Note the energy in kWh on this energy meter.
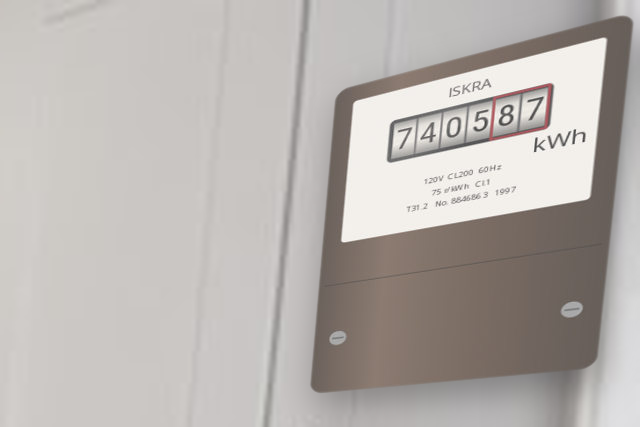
7405.87 kWh
